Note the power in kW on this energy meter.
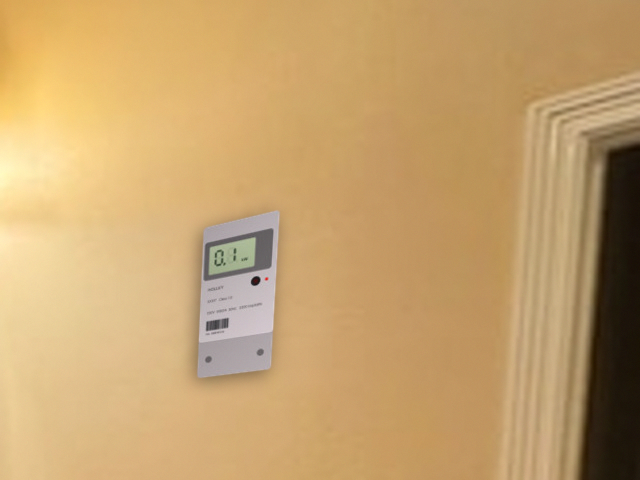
0.1 kW
